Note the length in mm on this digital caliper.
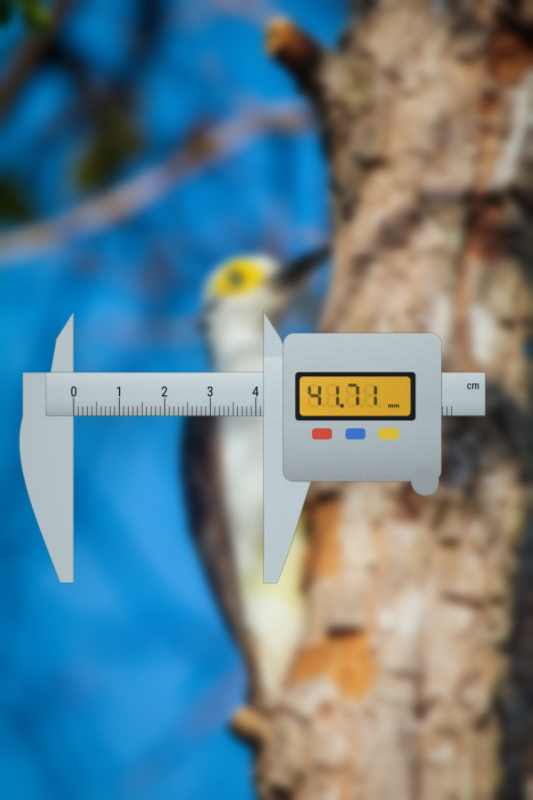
41.71 mm
